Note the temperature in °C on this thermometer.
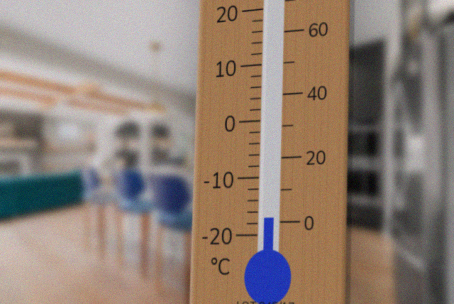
-17 °C
